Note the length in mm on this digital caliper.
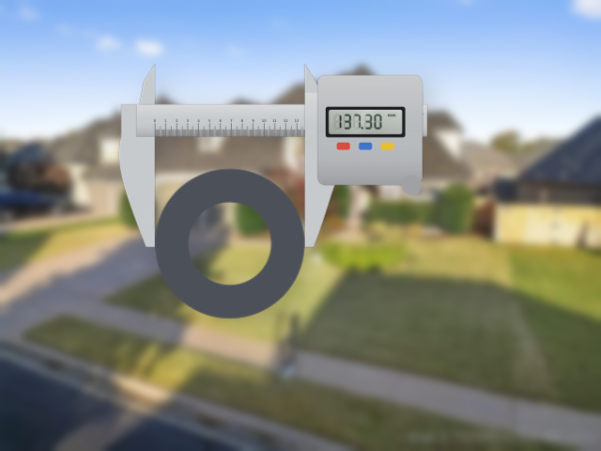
137.30 mm
